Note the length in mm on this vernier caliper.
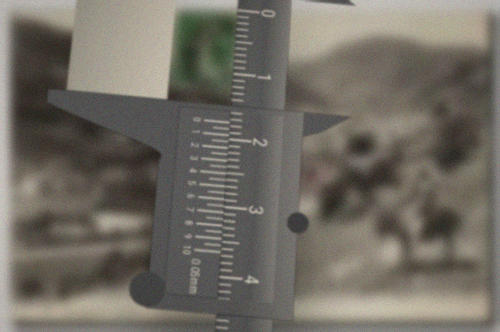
17.5 mm
